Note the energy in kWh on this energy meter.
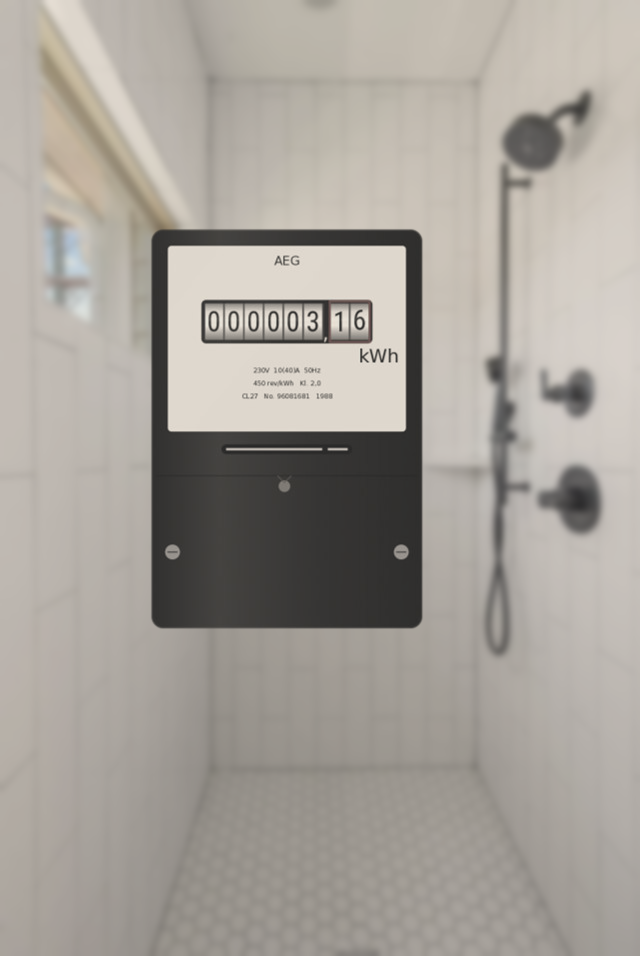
3.16 kWh
